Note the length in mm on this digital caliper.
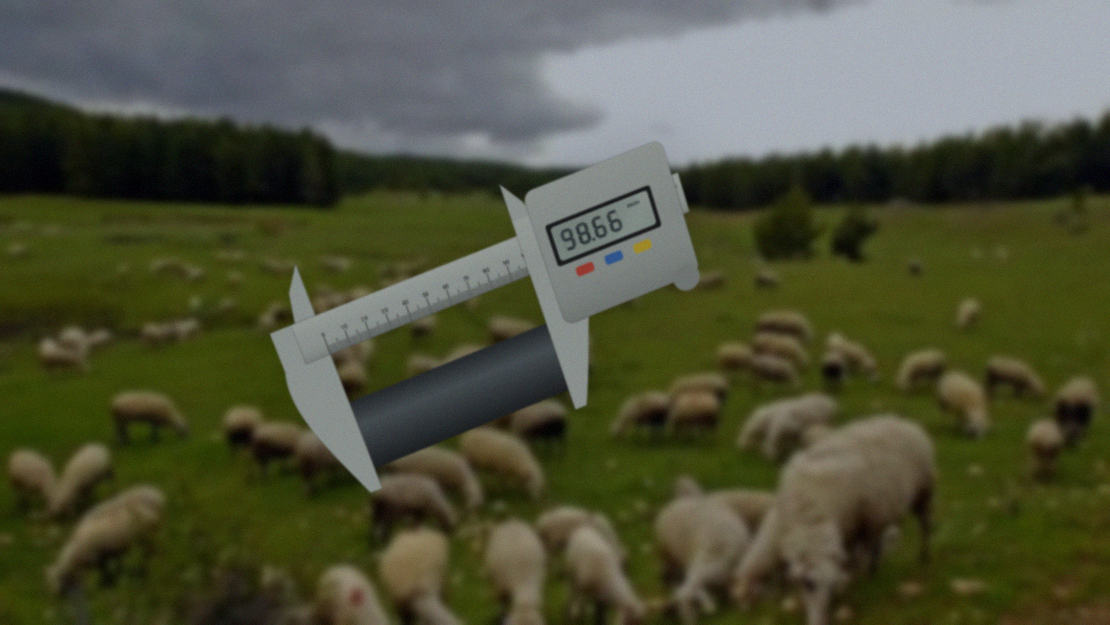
98.66 mm
